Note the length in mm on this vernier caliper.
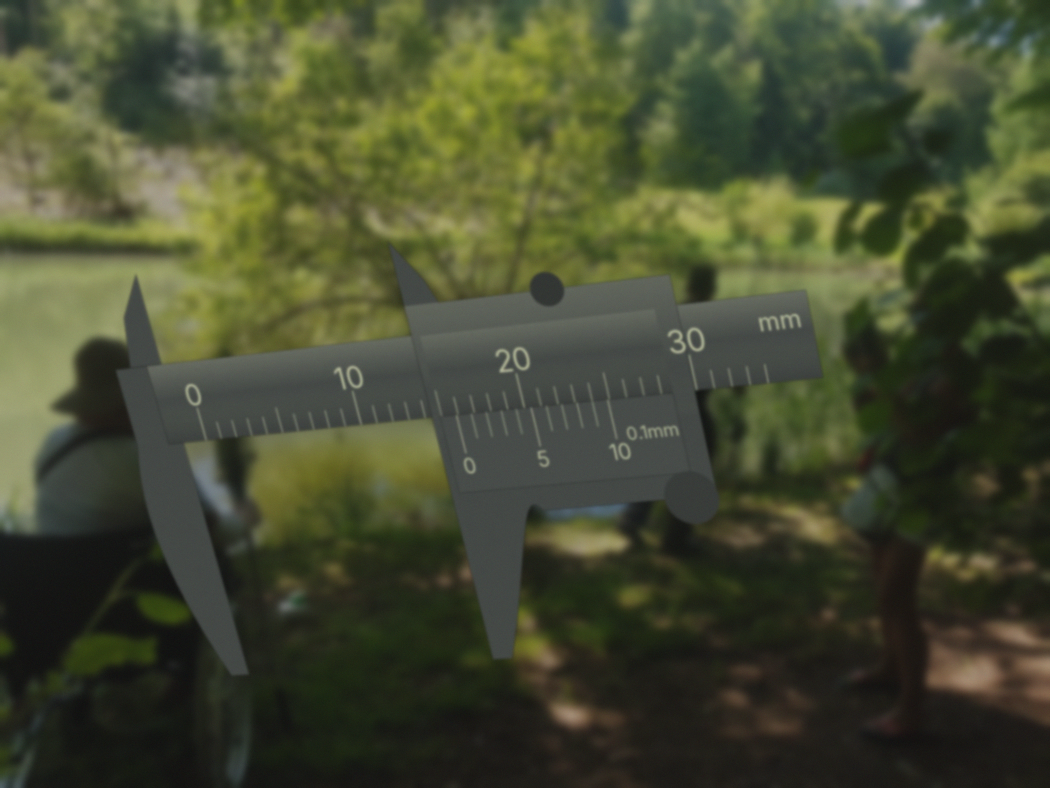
15.9 mm
